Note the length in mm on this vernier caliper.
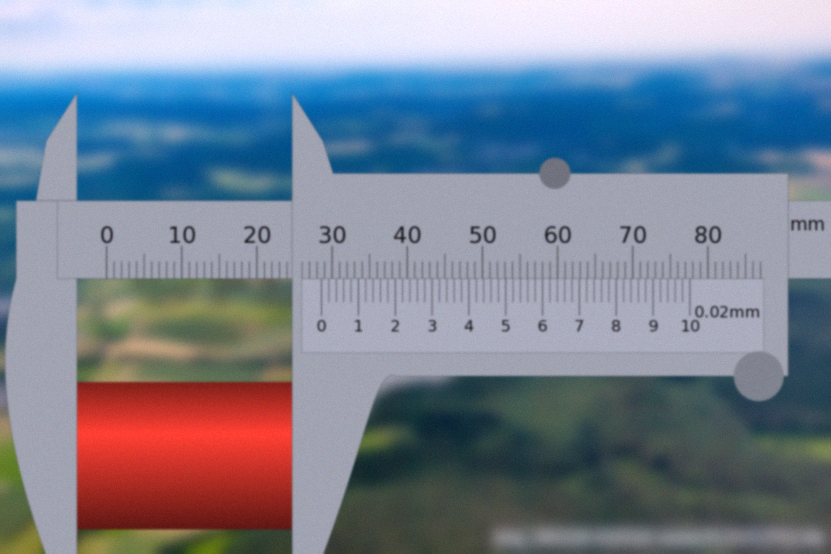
28.6 mm
